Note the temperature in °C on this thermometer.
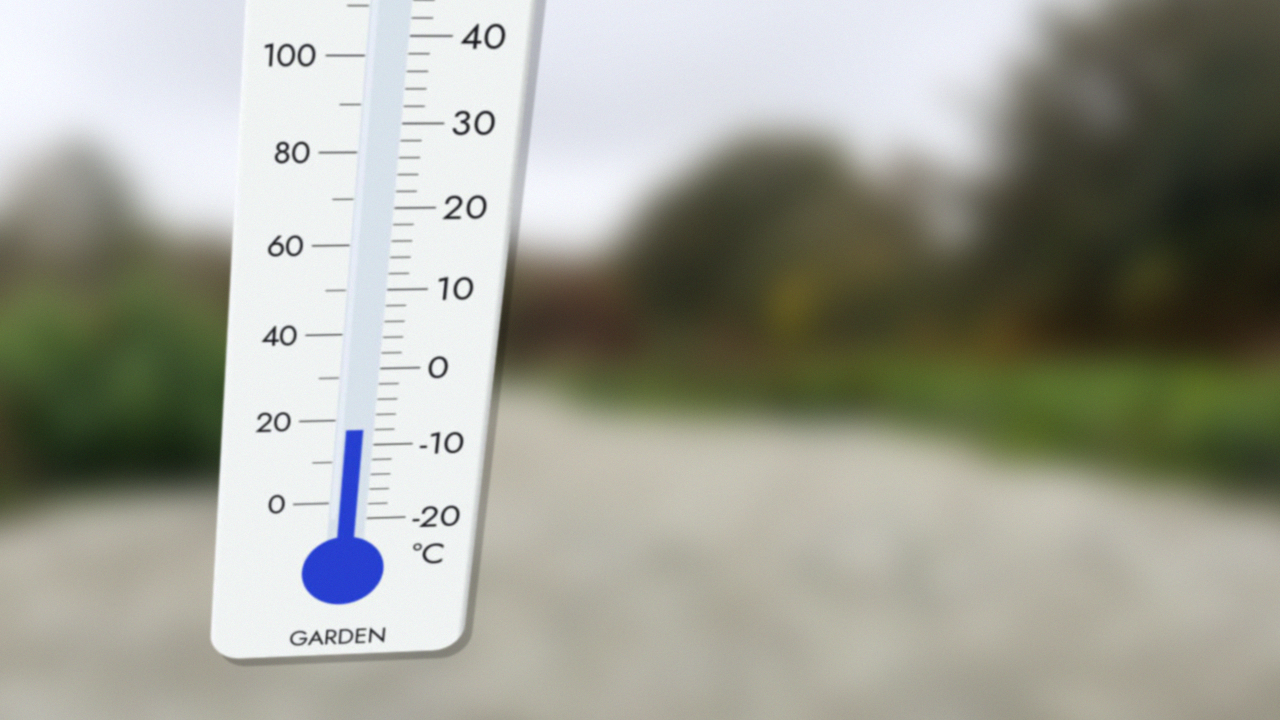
-8 °C
